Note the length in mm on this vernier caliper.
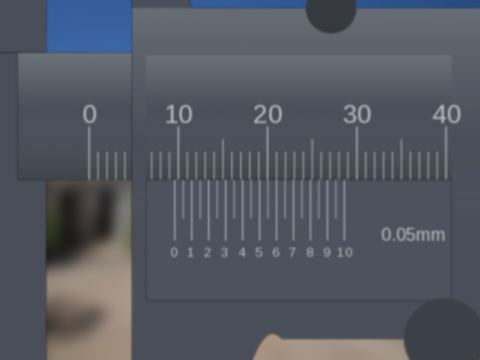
9.6 mm
